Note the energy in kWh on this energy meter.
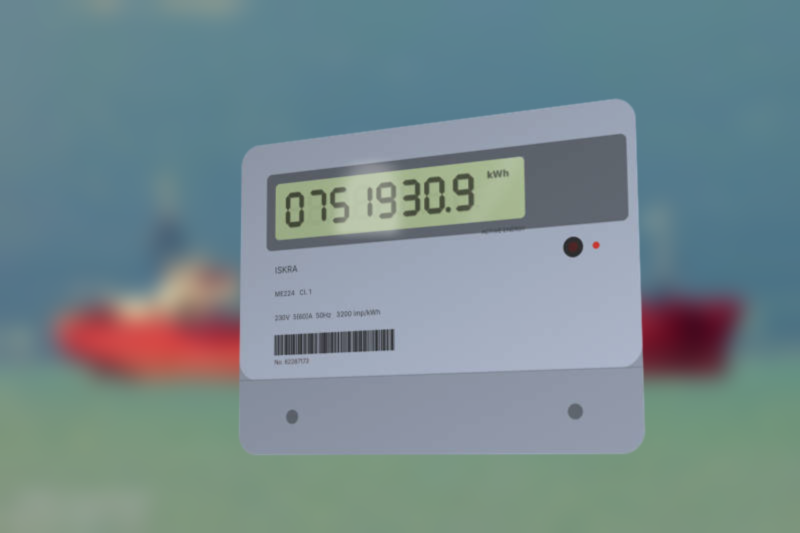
751930.9 kWh
